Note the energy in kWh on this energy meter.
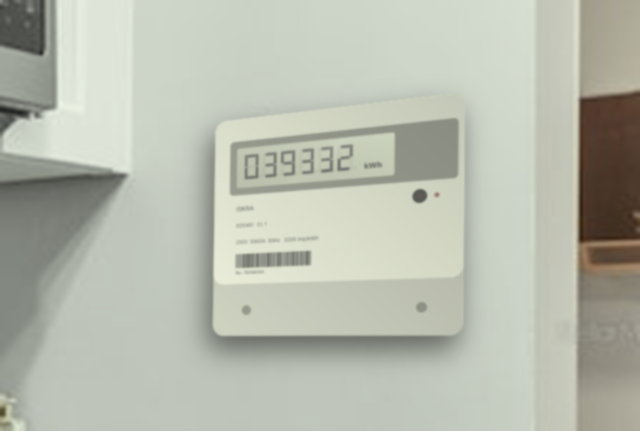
39332 kWh
